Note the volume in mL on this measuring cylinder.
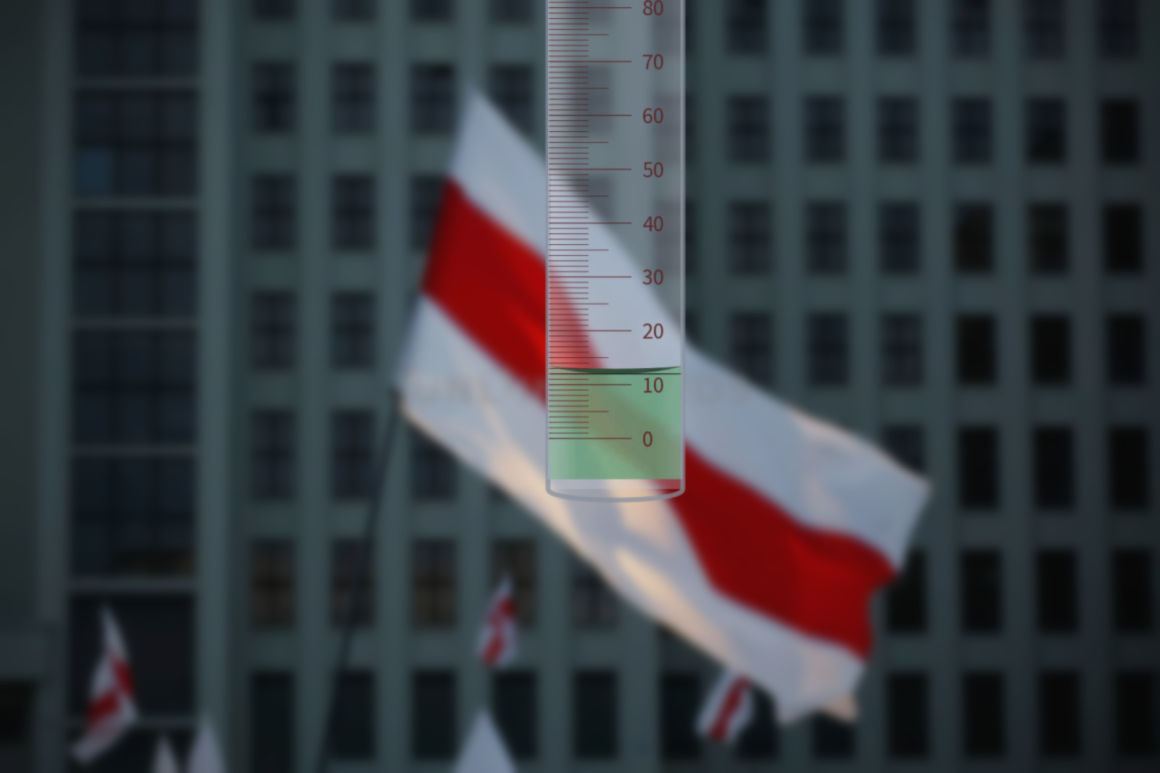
12 mL
